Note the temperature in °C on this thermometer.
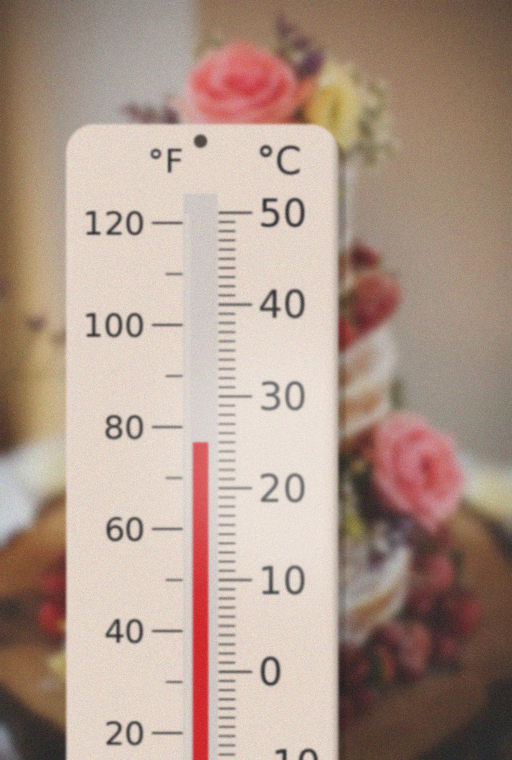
25 °C
